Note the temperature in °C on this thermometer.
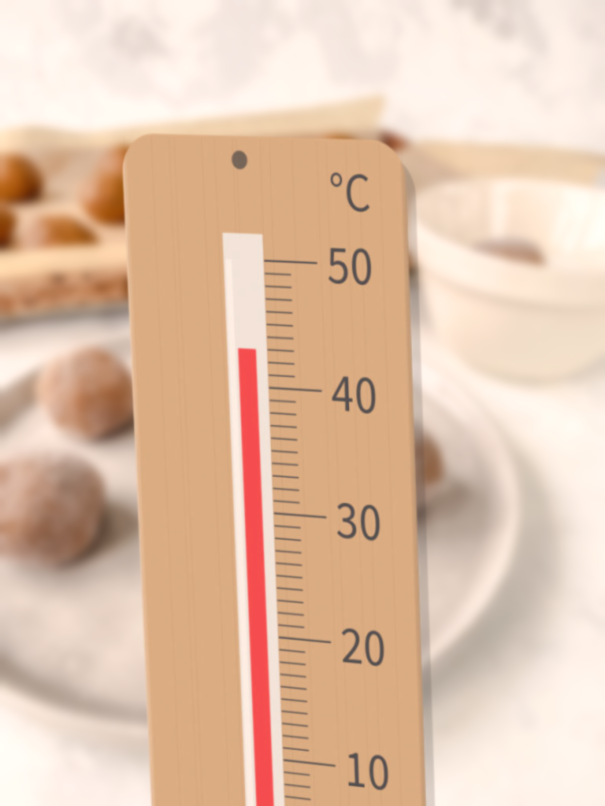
43 °C
